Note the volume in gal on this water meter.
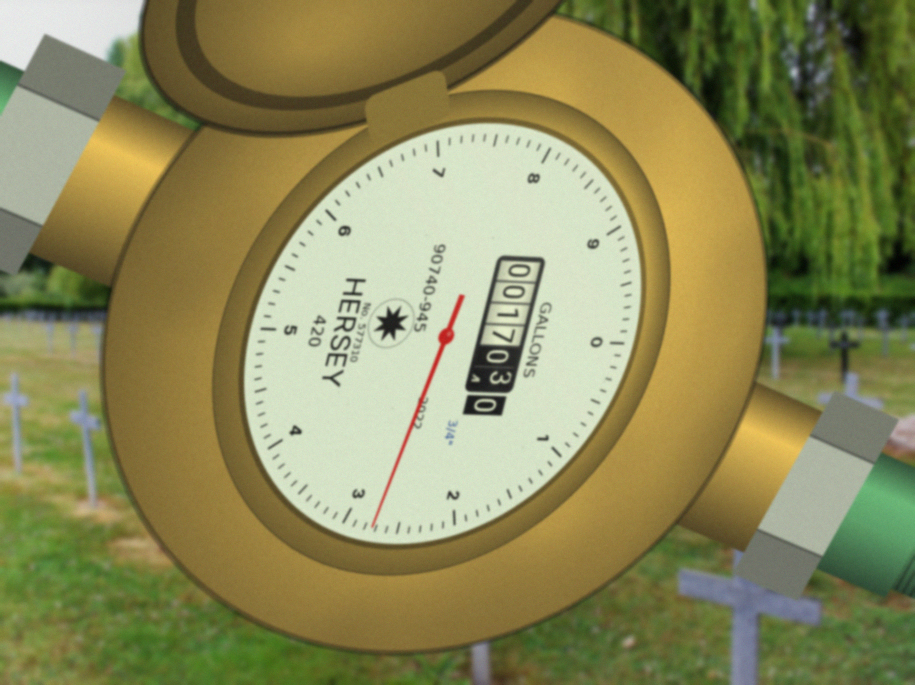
17032.7 gal
